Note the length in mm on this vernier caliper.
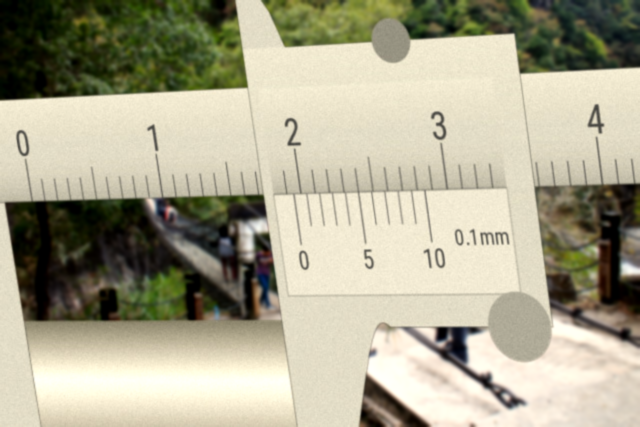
19.5 mm
